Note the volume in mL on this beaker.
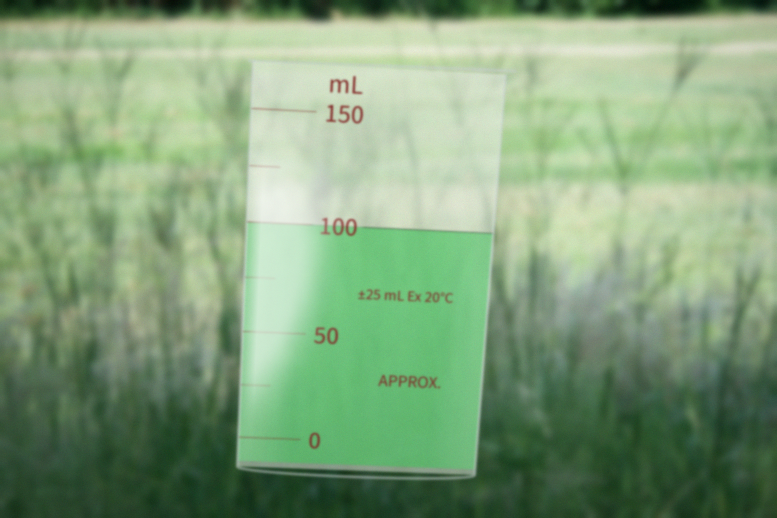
100 mL
